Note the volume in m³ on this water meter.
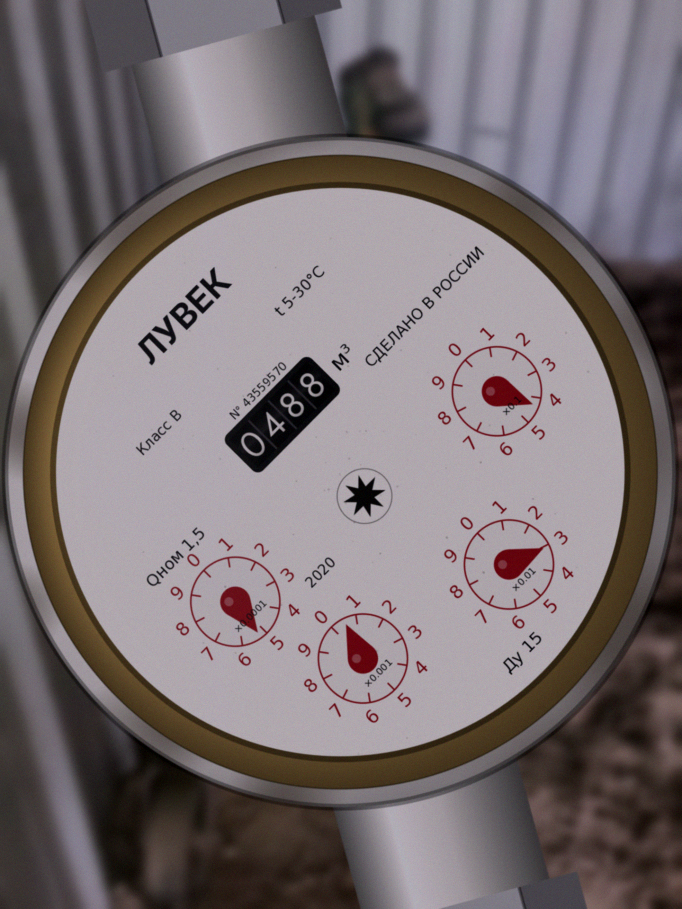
488.4305 m³
